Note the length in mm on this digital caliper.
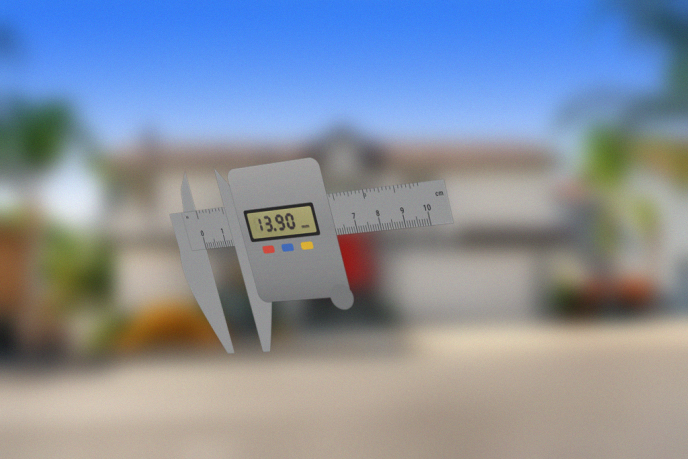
13.90 mm
